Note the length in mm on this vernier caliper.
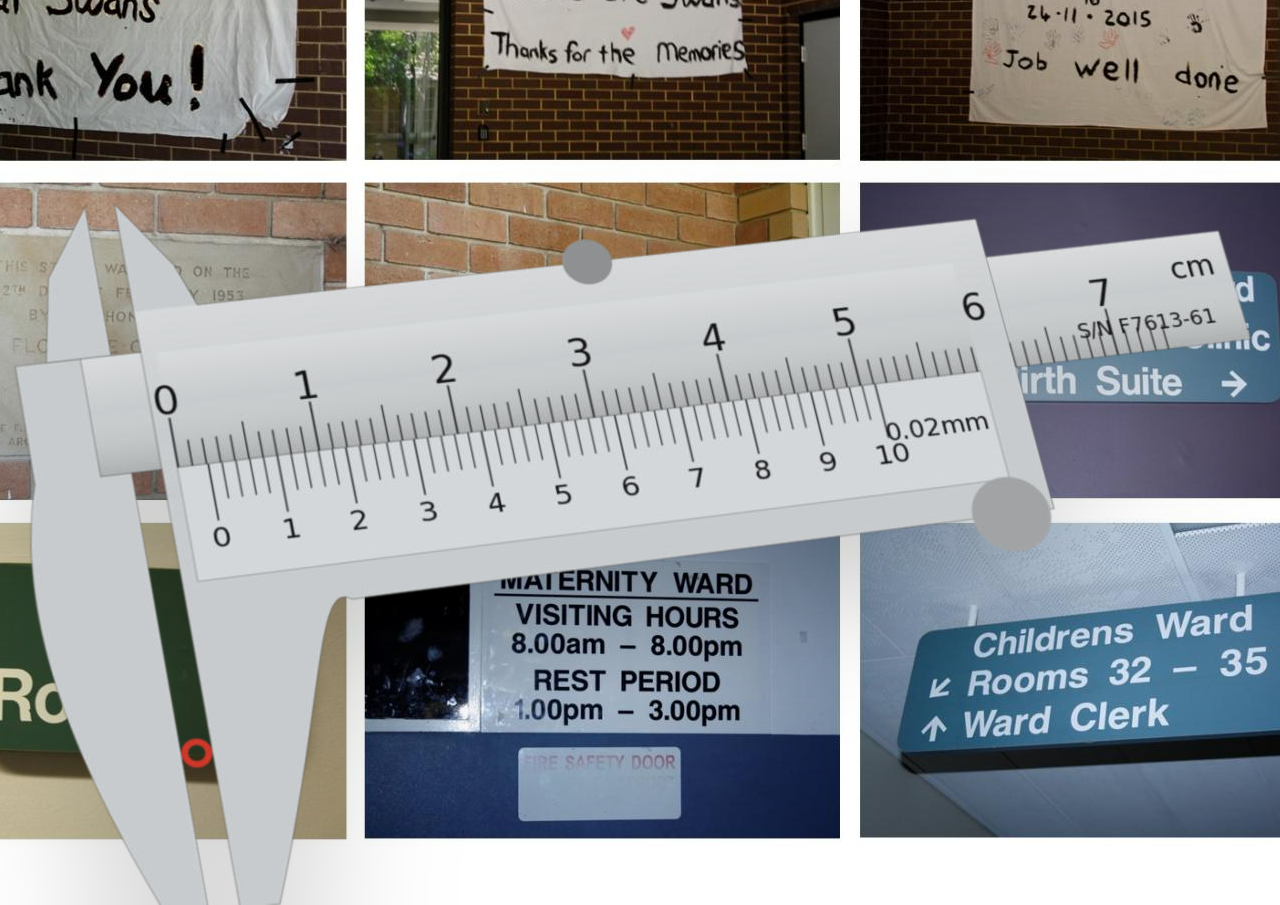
2.1 mm
